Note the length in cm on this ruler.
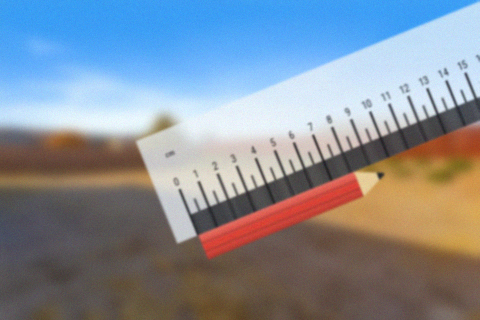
9.5 cm
